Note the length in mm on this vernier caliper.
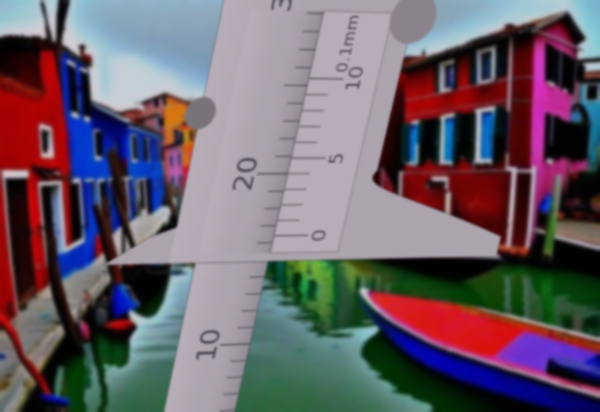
16.4 mm
